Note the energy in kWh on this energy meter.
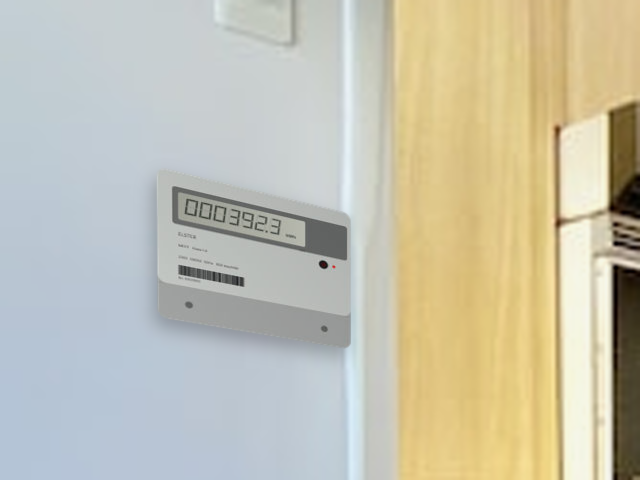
392.3 kWh
